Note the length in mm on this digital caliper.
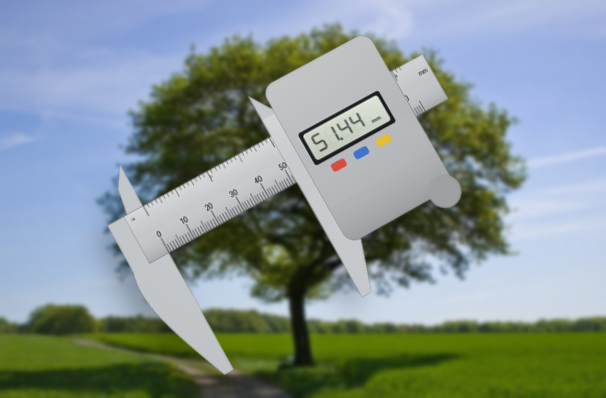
51.44 mm
